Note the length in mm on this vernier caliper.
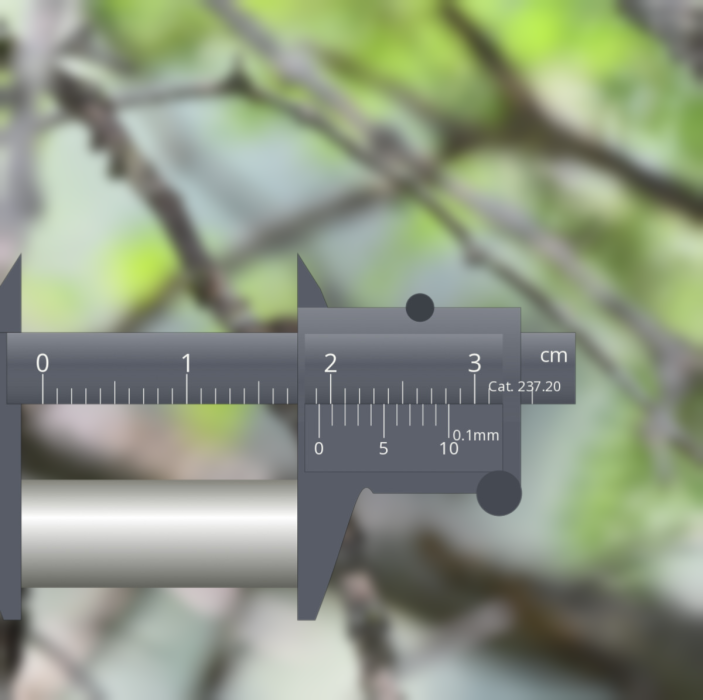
19.2 mm
